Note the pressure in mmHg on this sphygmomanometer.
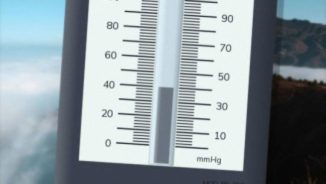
40 mmHg
